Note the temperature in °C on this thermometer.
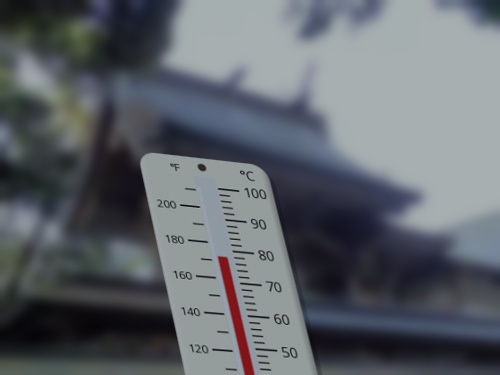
78 °C
